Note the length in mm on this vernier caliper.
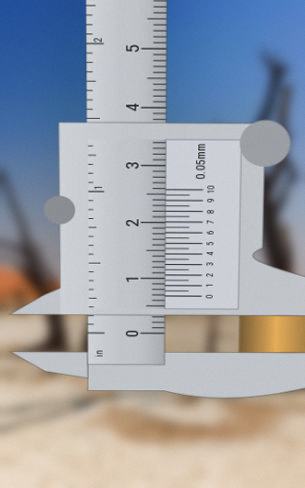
6.8 mm
